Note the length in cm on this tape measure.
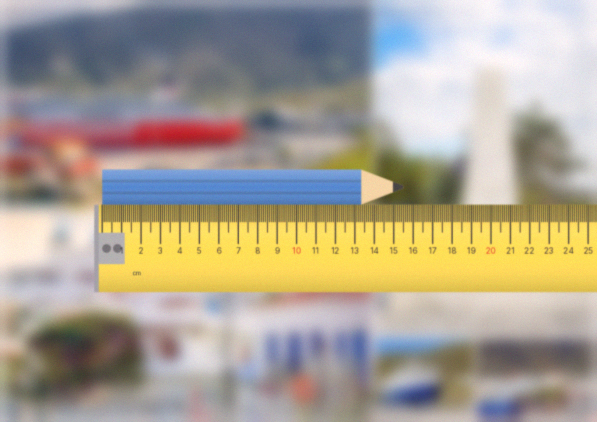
15.5 cm
